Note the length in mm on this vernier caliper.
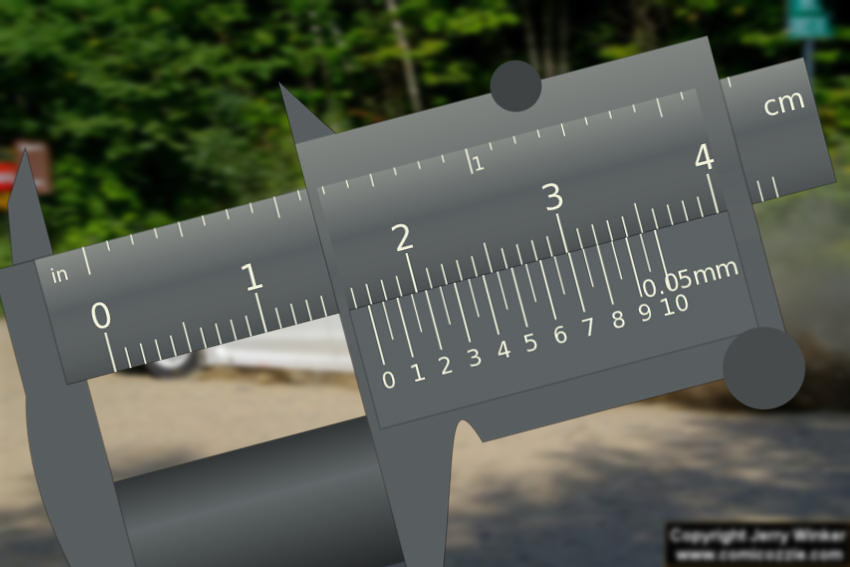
16.8 mm
